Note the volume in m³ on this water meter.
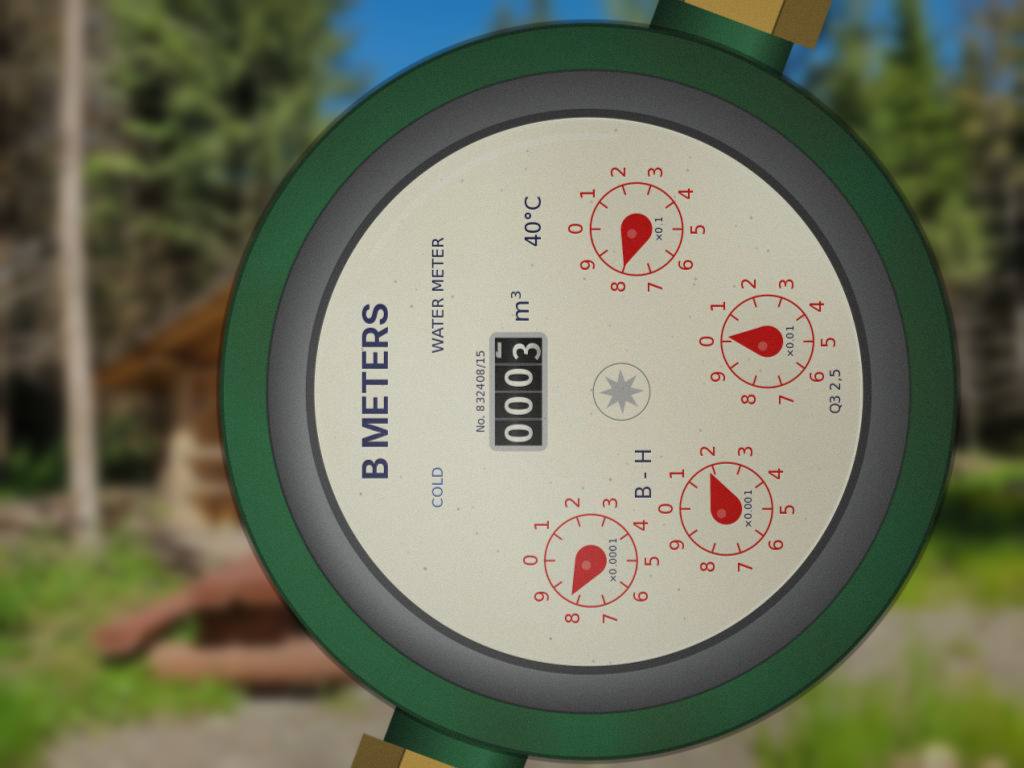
2.8018 m³
